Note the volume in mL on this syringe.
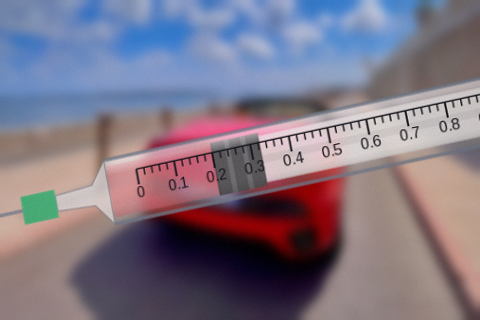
0.2 mL
